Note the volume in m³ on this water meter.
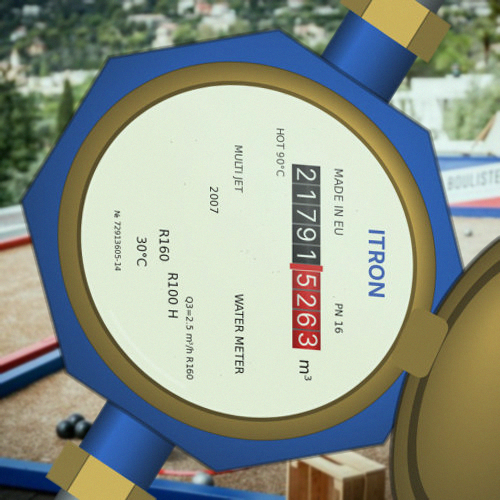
21791.5263 m³
